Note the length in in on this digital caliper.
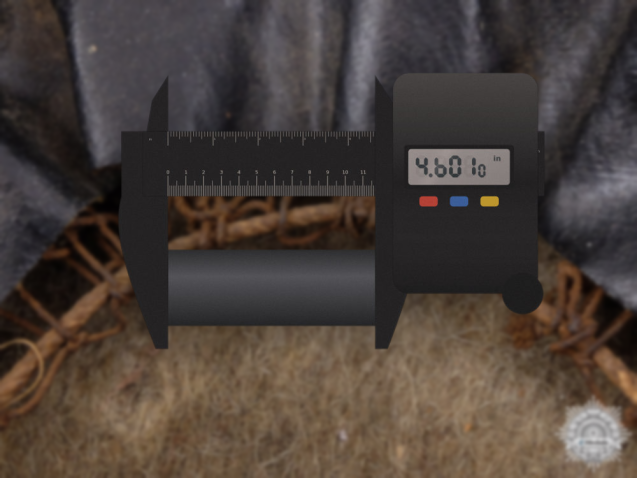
4.6010 in
